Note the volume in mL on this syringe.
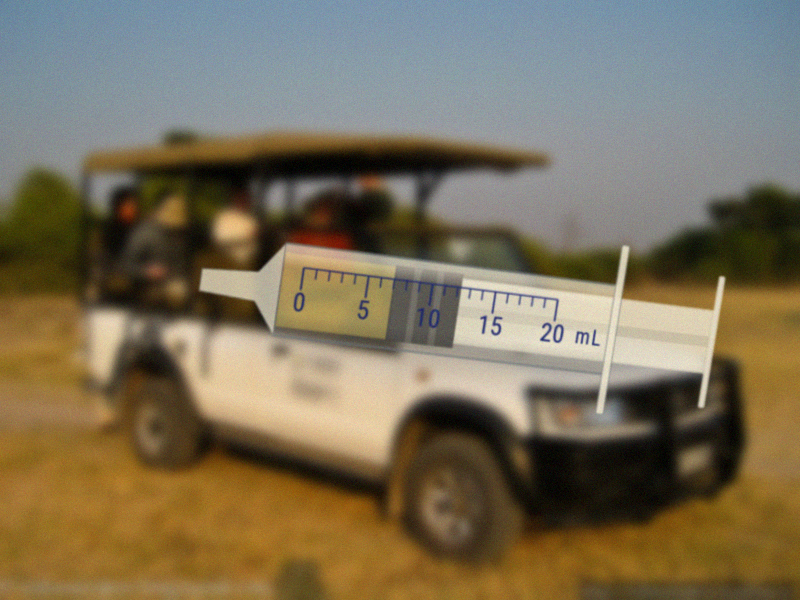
7 mL
